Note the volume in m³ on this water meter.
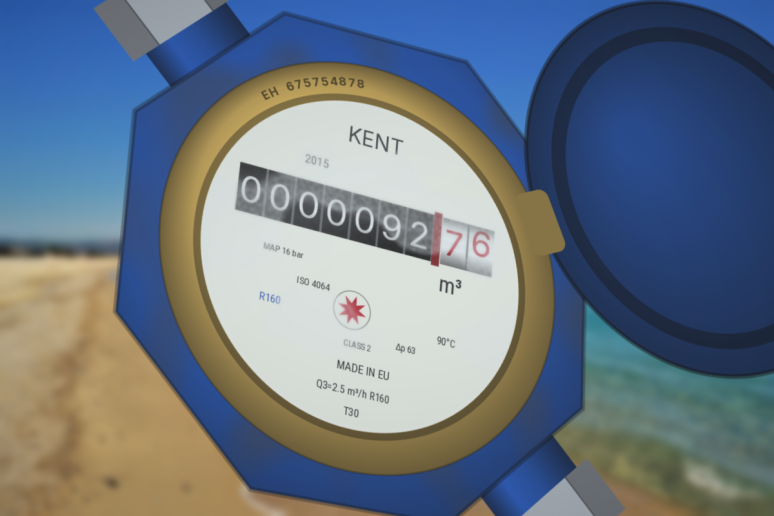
92.76 m³
